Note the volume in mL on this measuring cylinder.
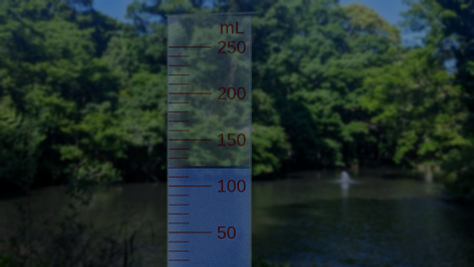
120 mL
